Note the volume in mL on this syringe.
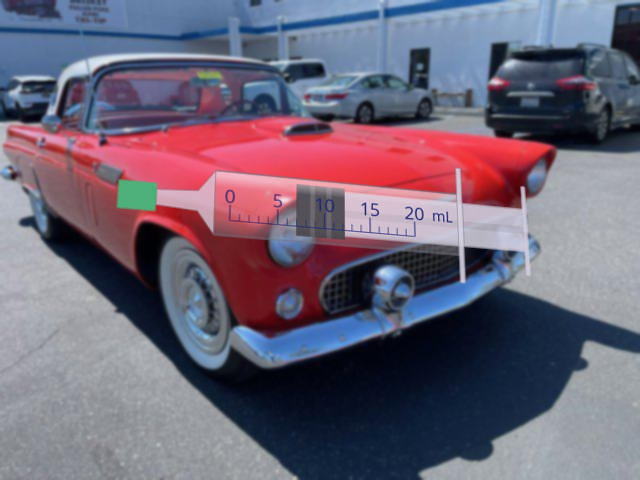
7 mL
